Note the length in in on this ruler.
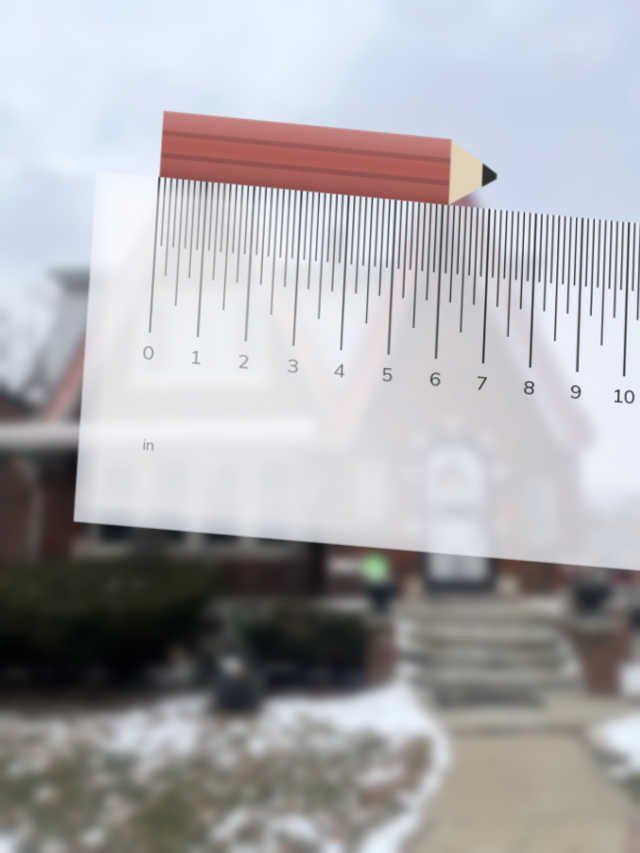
7.125 in
